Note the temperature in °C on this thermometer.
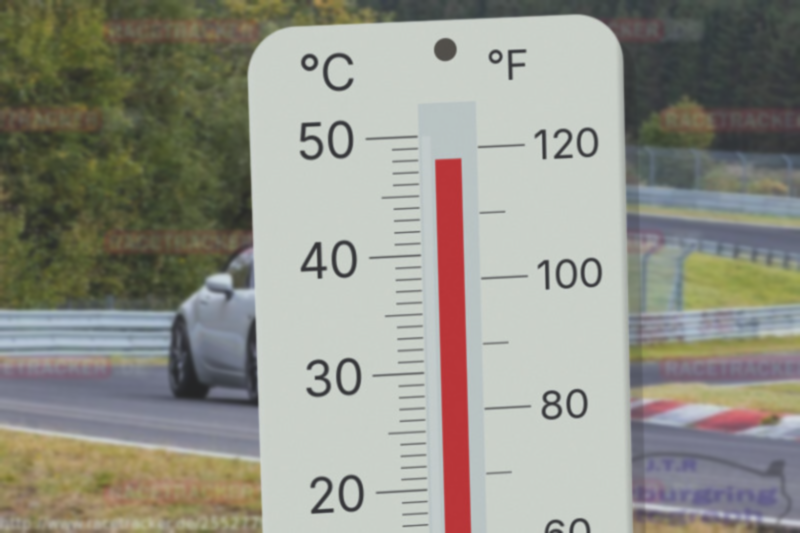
48 °C
